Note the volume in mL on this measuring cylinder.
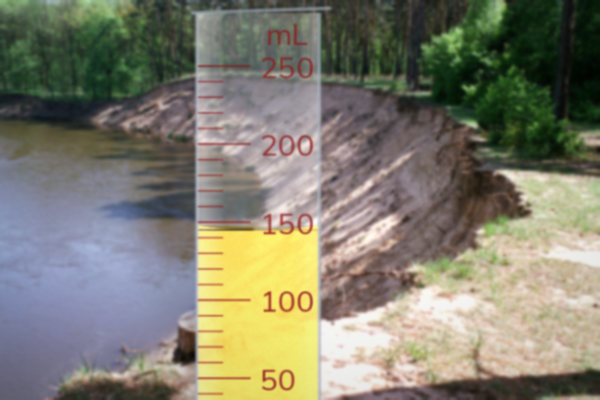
145 mL
